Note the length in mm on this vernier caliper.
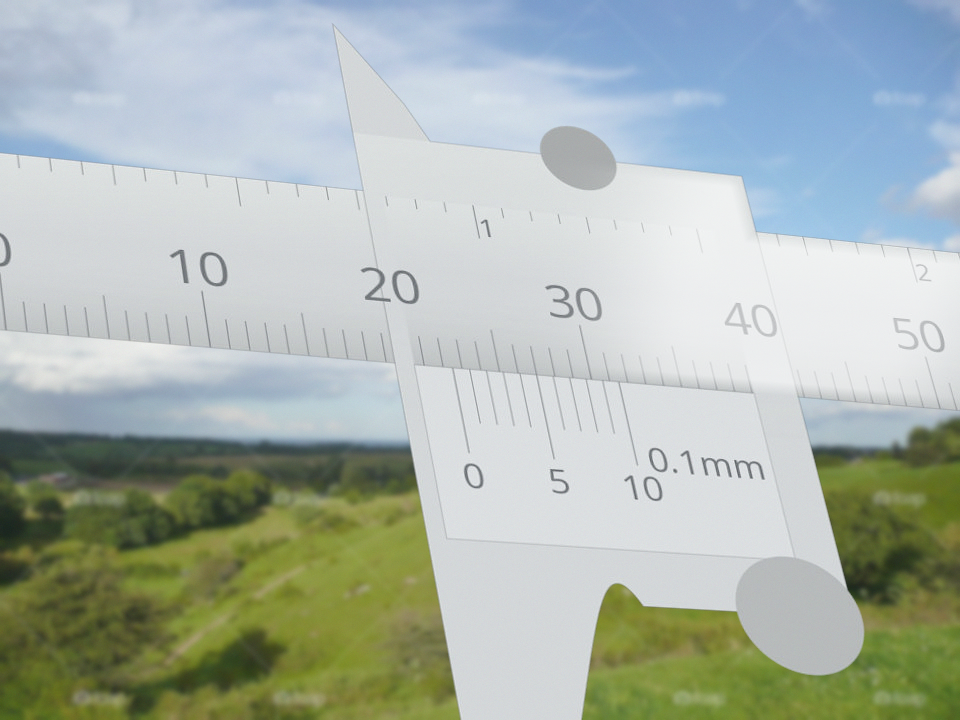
22.5 mm
